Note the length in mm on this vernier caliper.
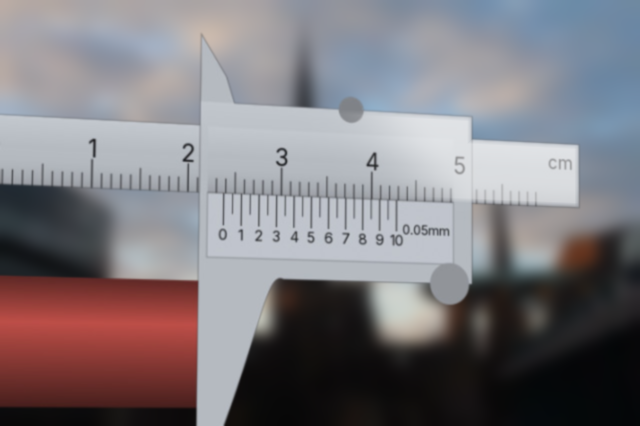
23.8 mm
